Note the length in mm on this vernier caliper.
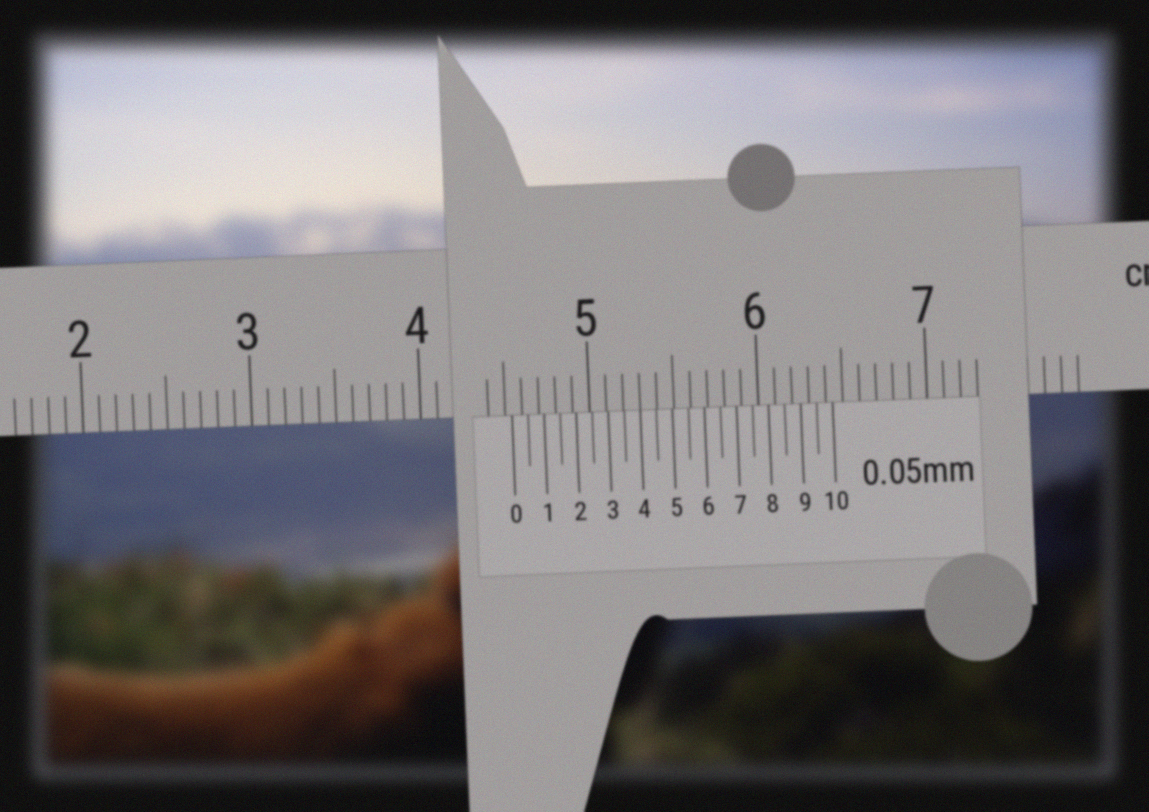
45.4 mm
